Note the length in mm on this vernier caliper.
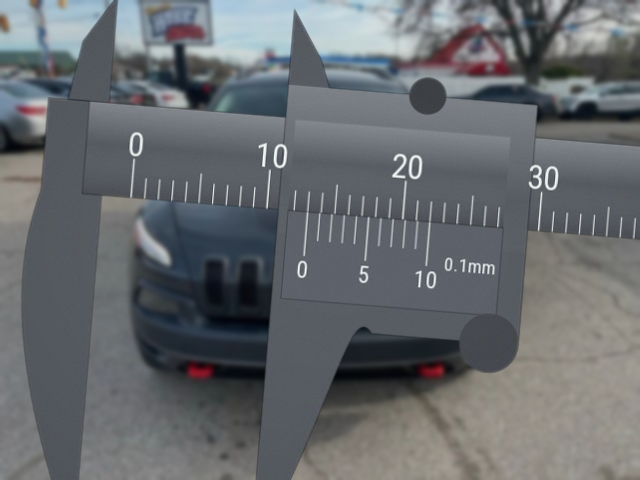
13.0 mm
